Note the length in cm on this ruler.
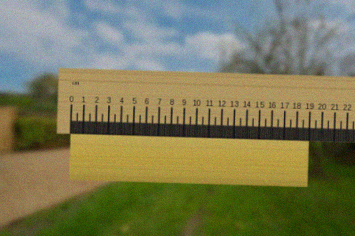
19 cm
